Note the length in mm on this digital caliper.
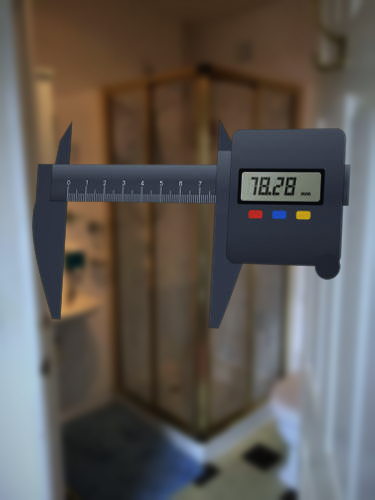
78.28 mm
